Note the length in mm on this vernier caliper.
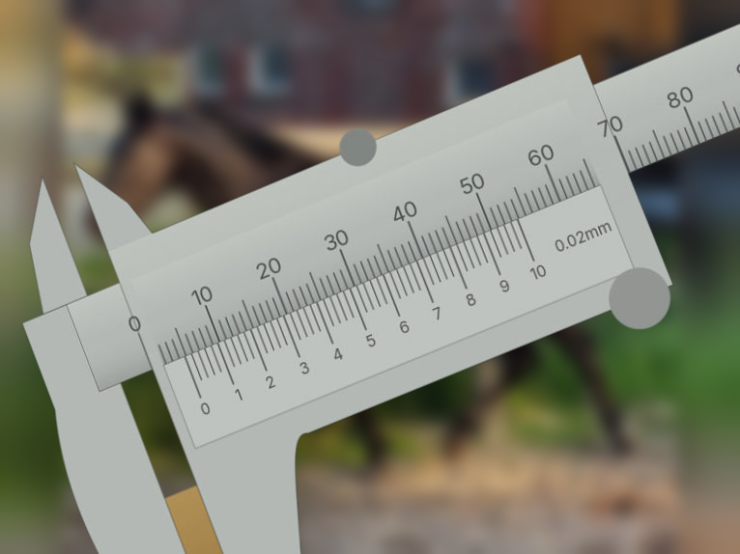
4.8 mm
